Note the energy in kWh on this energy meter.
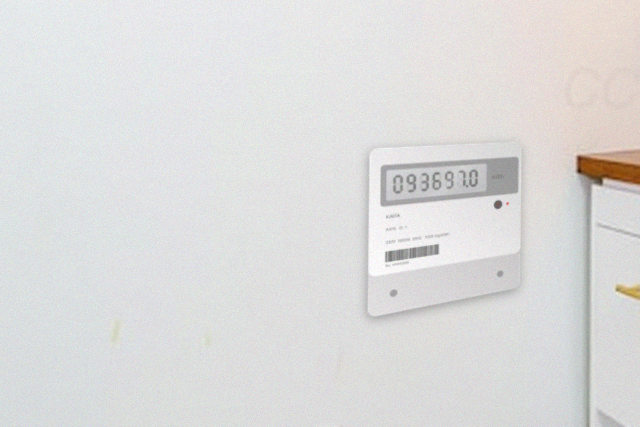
93697.0 kWh
